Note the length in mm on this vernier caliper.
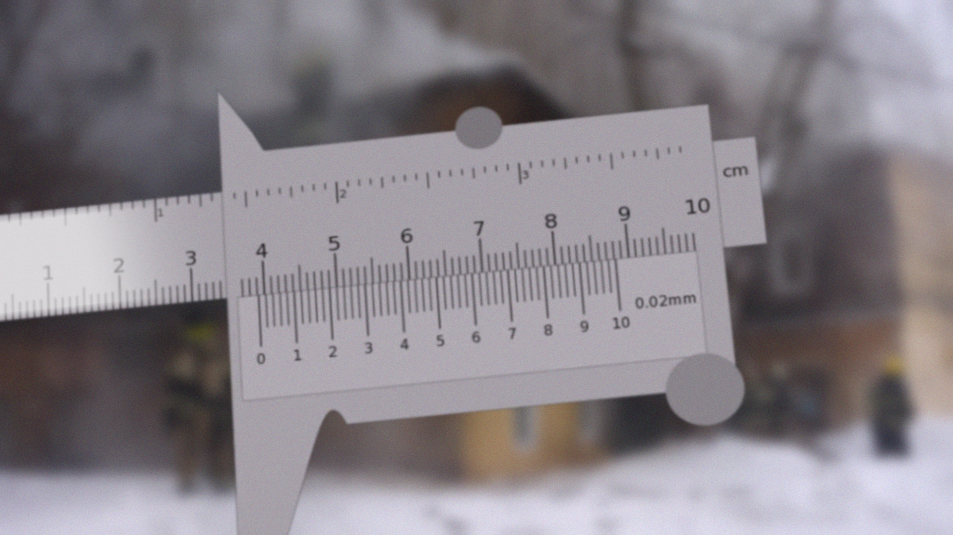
39.2 mm
